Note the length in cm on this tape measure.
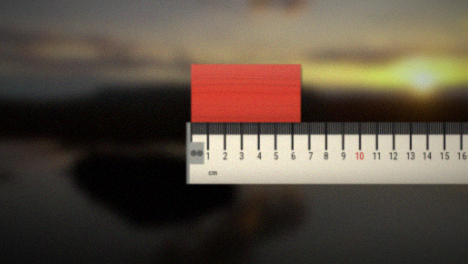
6.5 cm
